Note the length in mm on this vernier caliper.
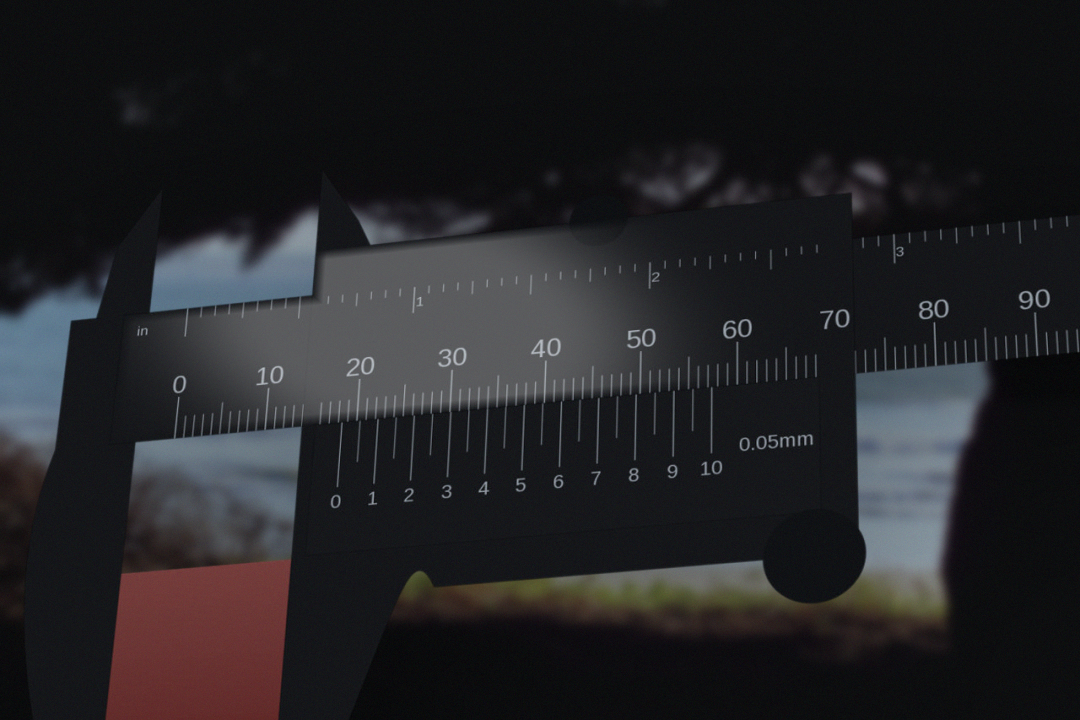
18.4 mm
